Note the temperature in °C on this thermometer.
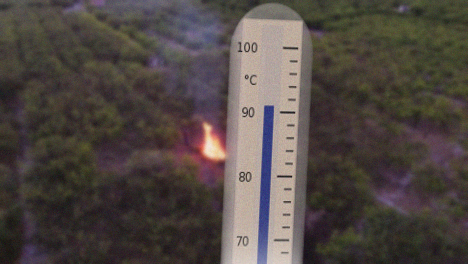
91 °C
